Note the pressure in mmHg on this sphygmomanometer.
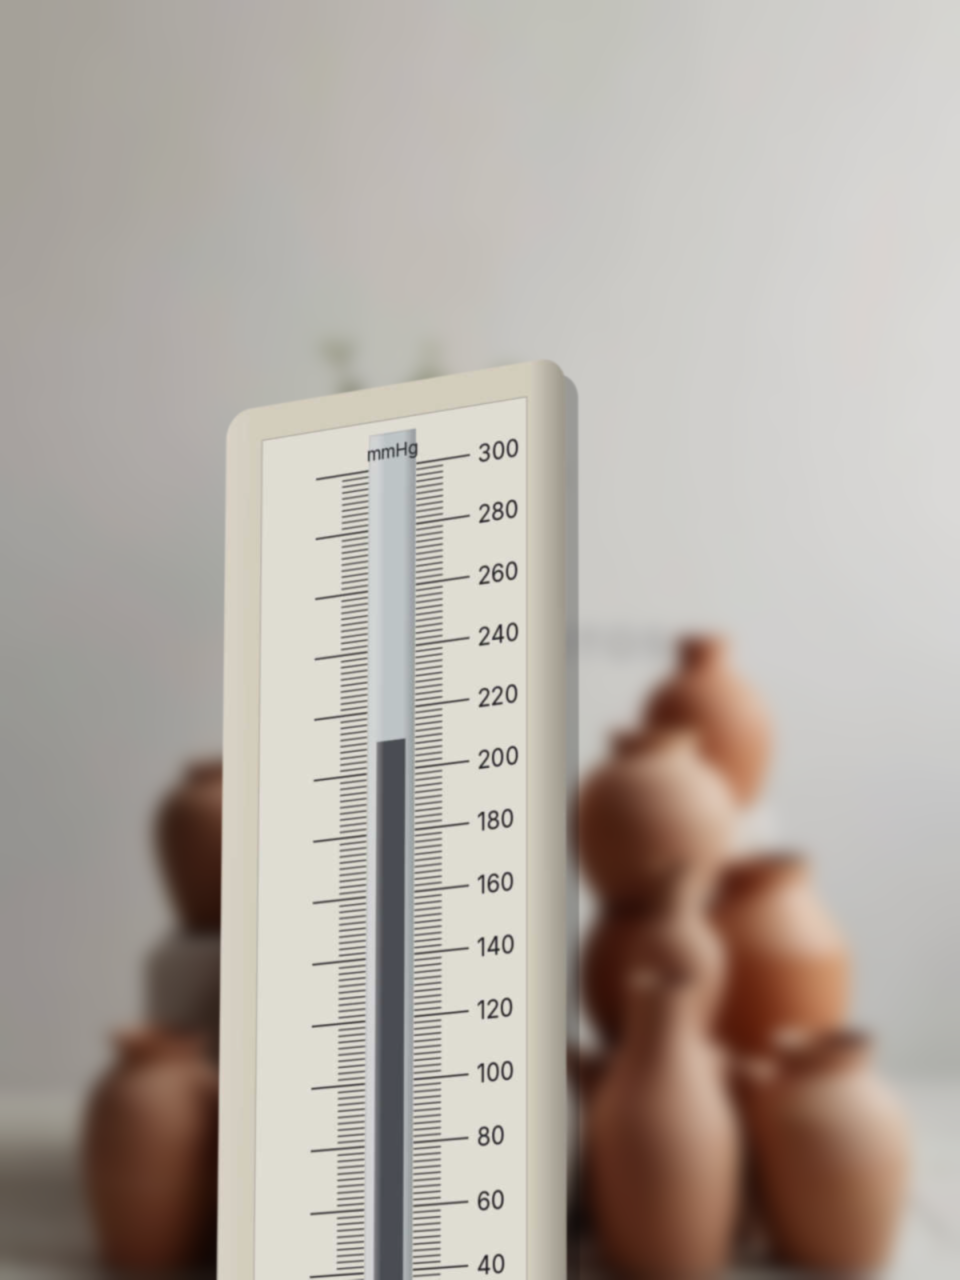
210 mmHg
